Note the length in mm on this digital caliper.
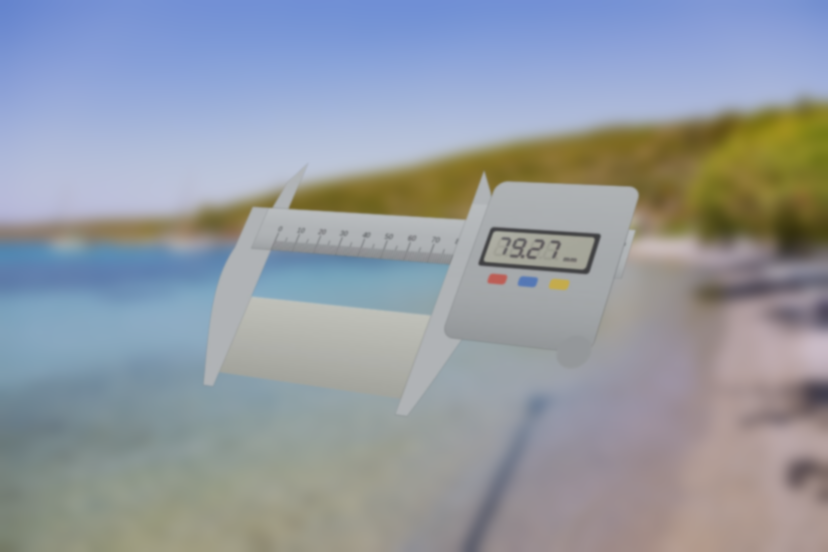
79.27 mm
